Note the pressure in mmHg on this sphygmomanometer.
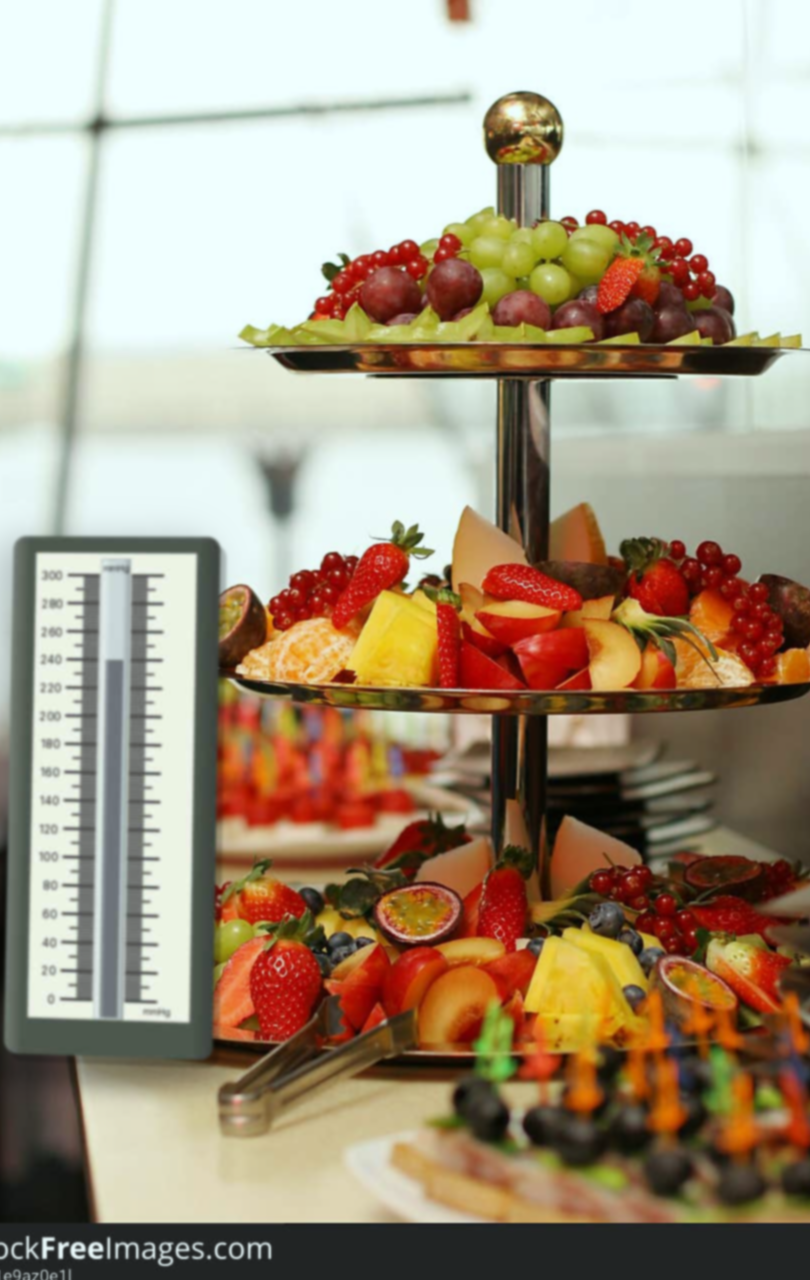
240 mmHg
